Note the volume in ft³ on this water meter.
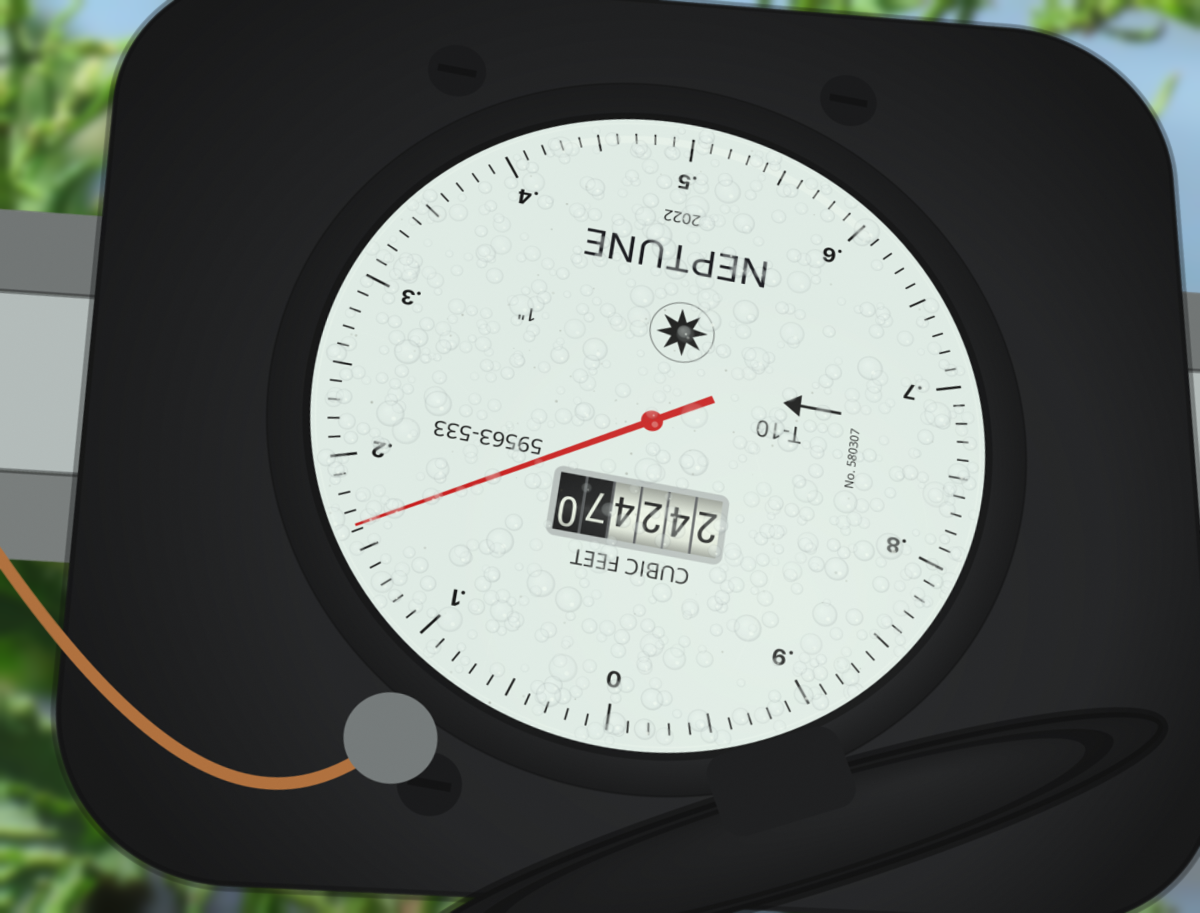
242470.16 ft³
